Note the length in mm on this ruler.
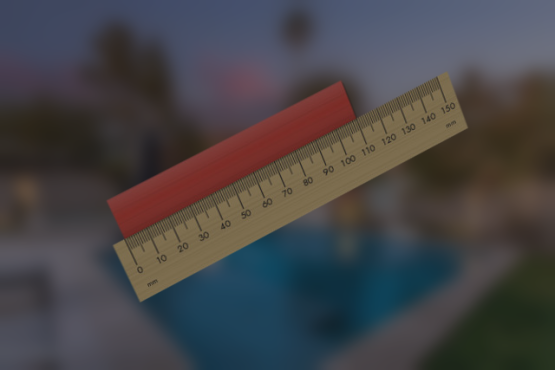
110 mm
